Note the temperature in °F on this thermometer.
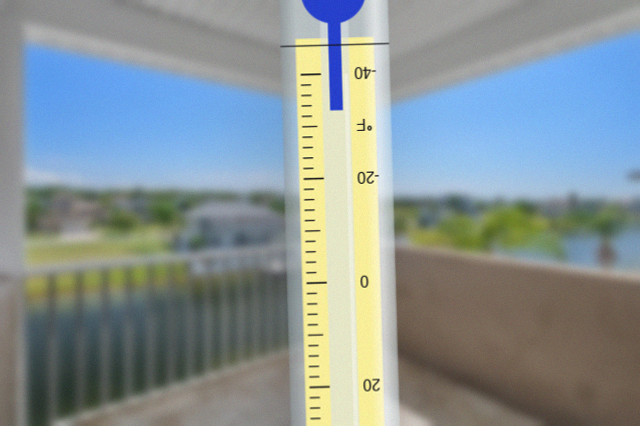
-33 °F
